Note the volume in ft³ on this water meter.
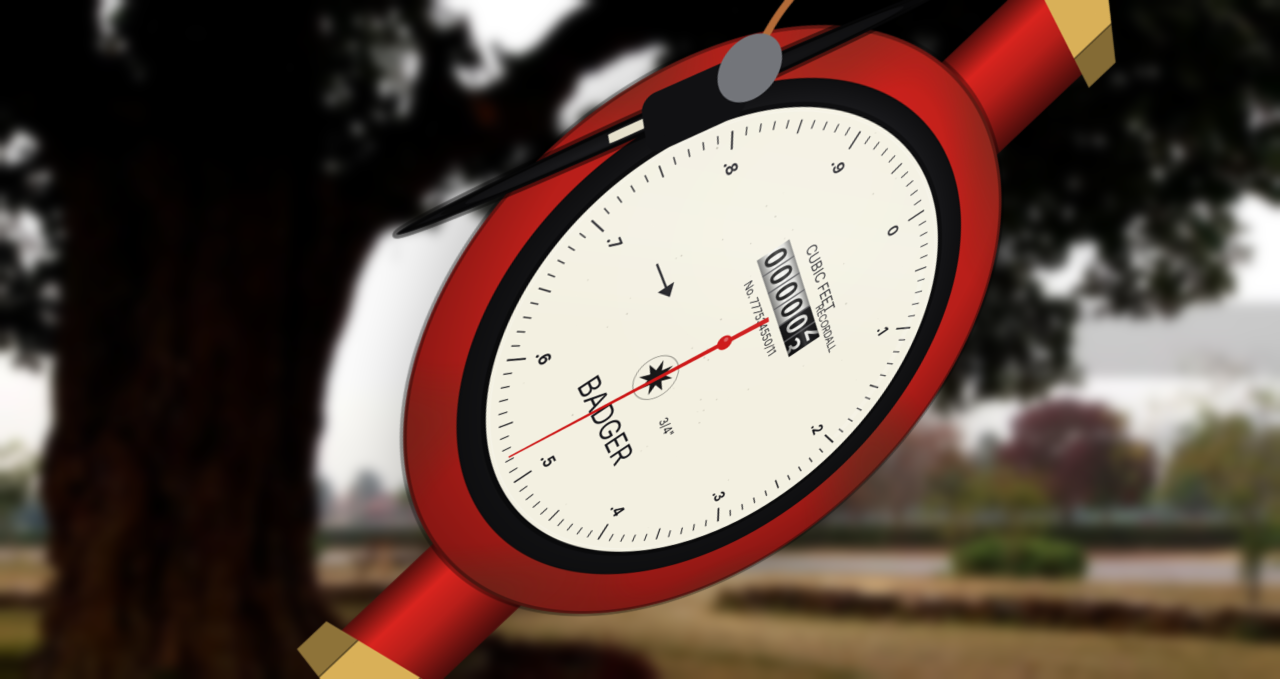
2.52 ft³
